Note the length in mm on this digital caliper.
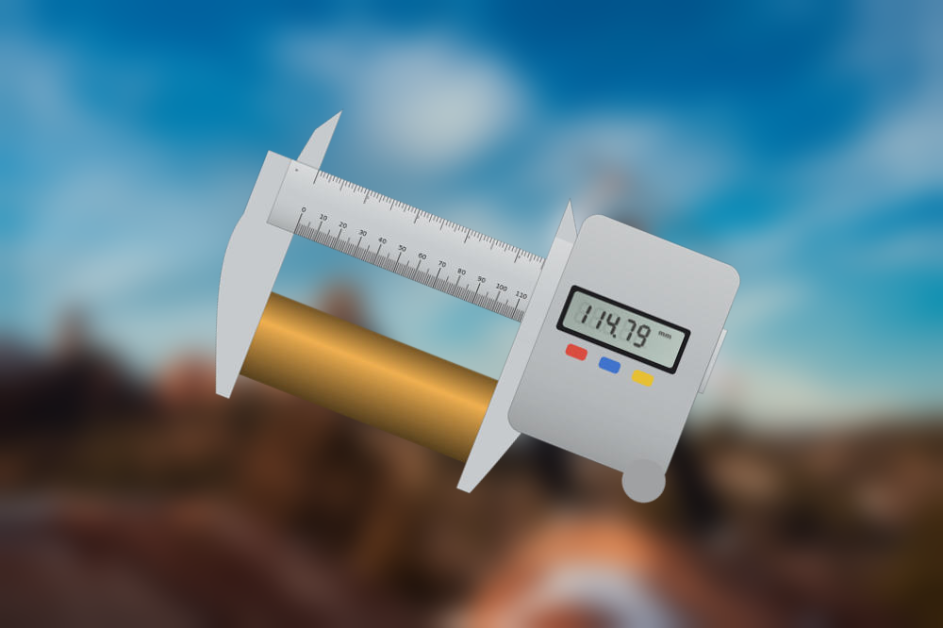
114.79 mm
